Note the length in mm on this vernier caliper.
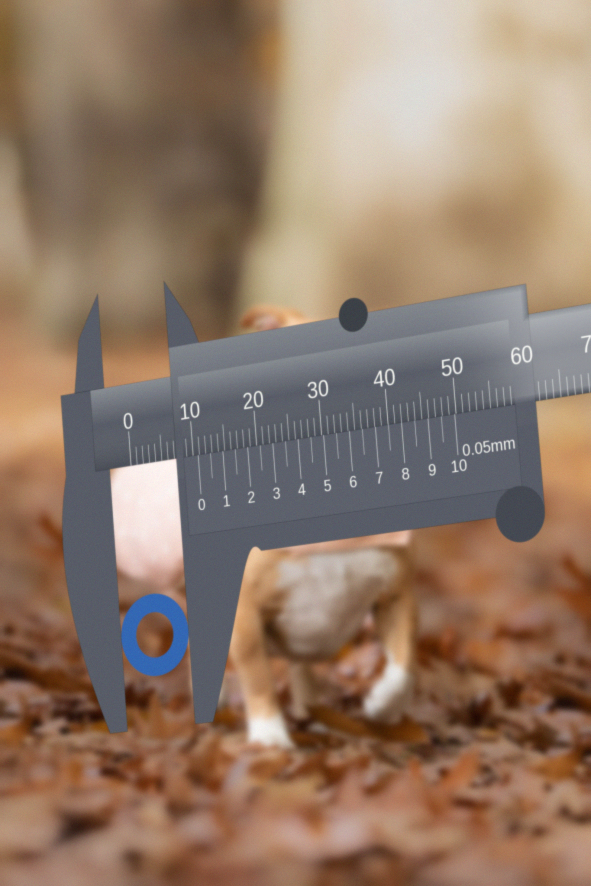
10.8 mm
